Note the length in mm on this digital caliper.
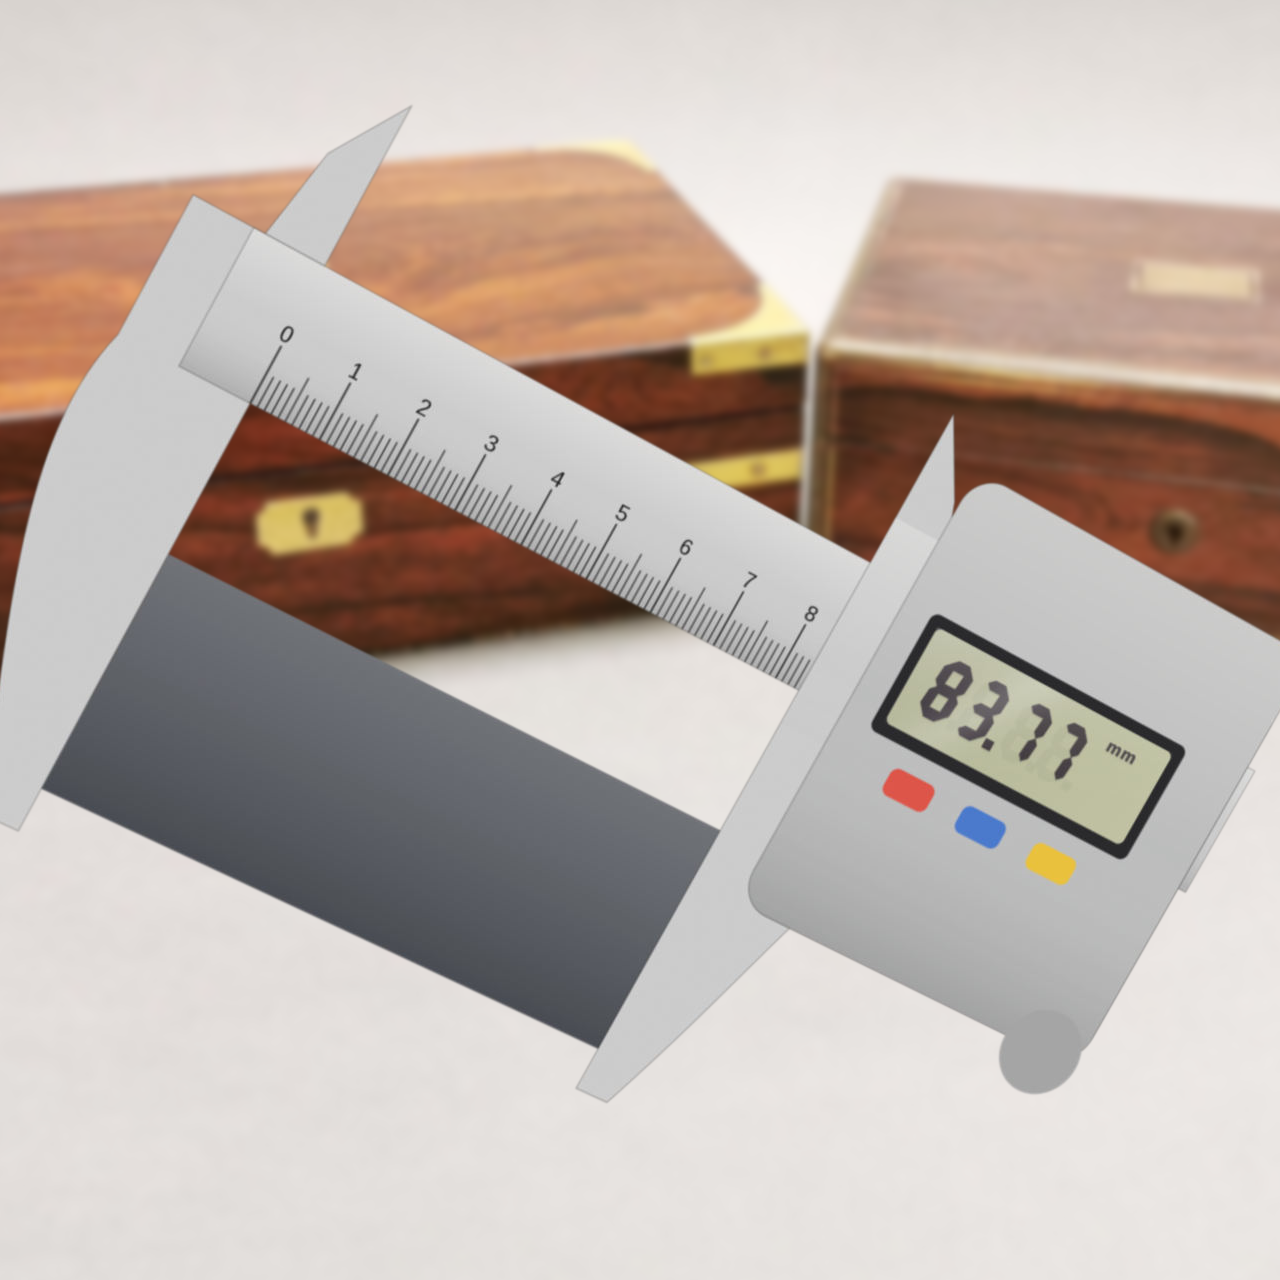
83.77 mm
